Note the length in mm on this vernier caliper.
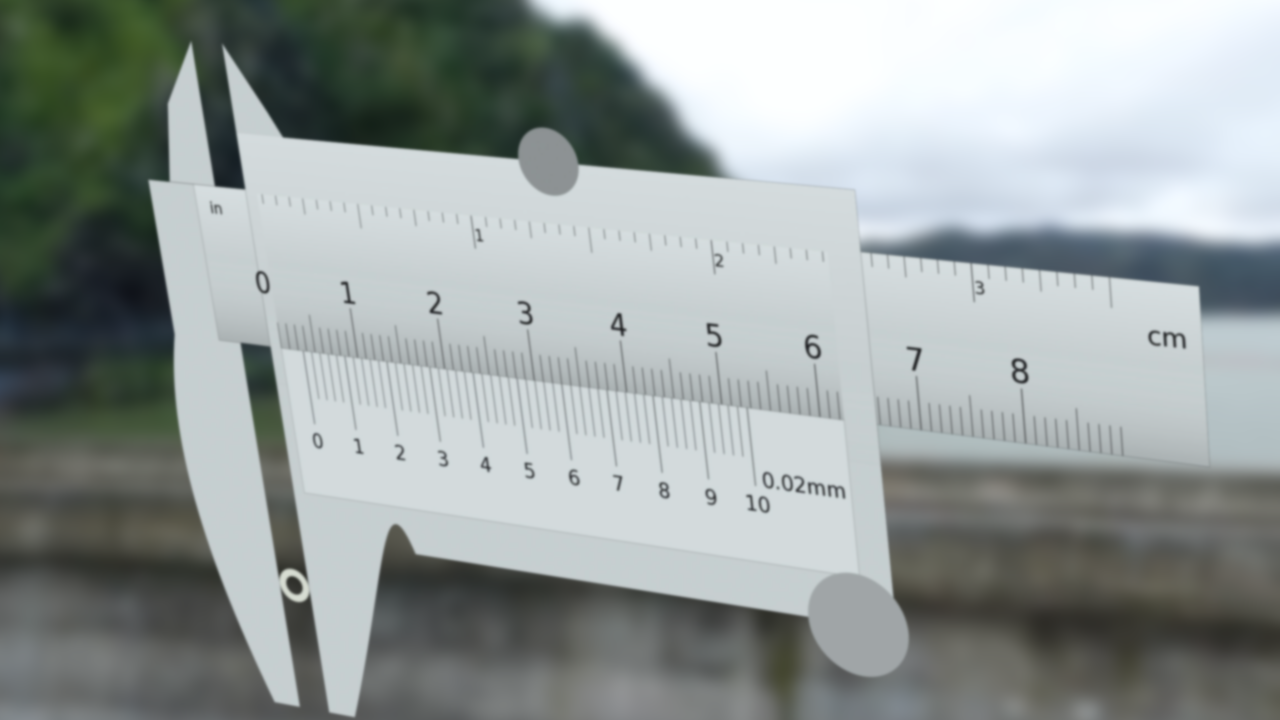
3.6 mm
